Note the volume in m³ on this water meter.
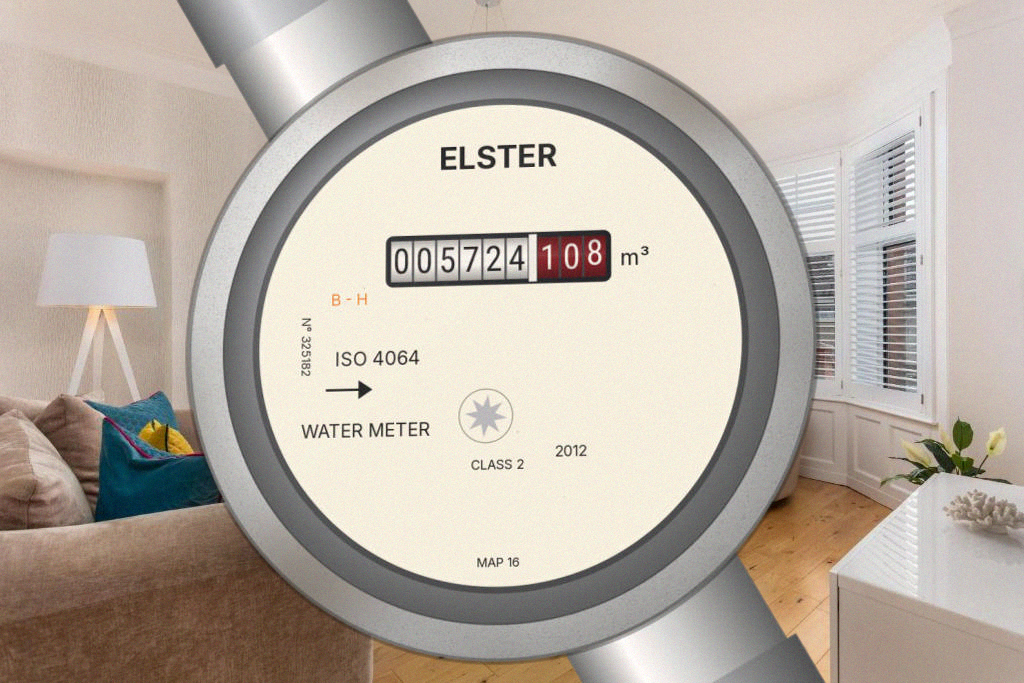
5724.108 m³
